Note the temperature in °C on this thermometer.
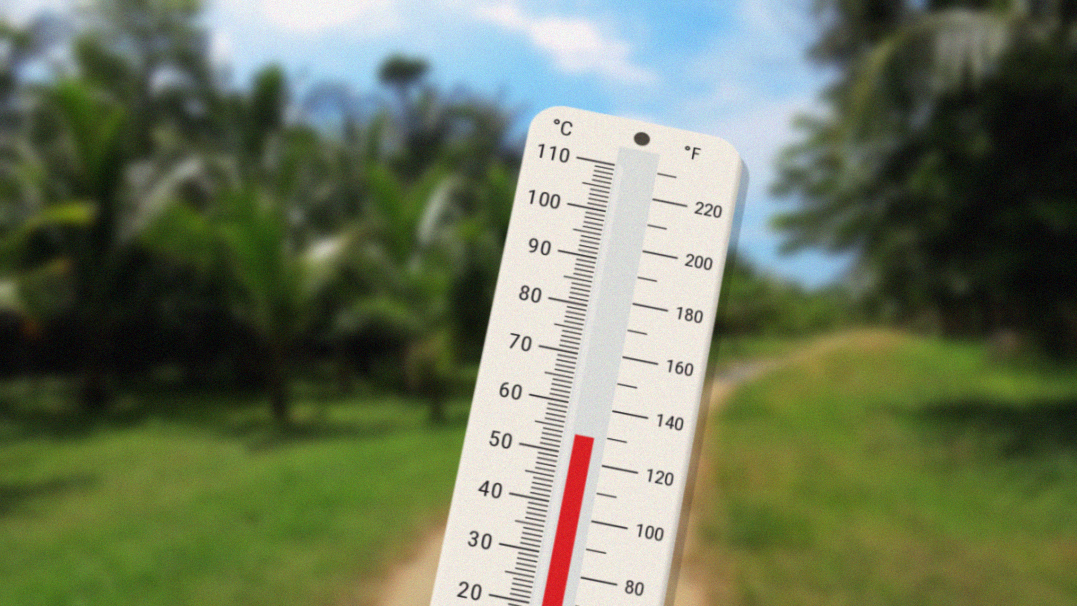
54 °C
